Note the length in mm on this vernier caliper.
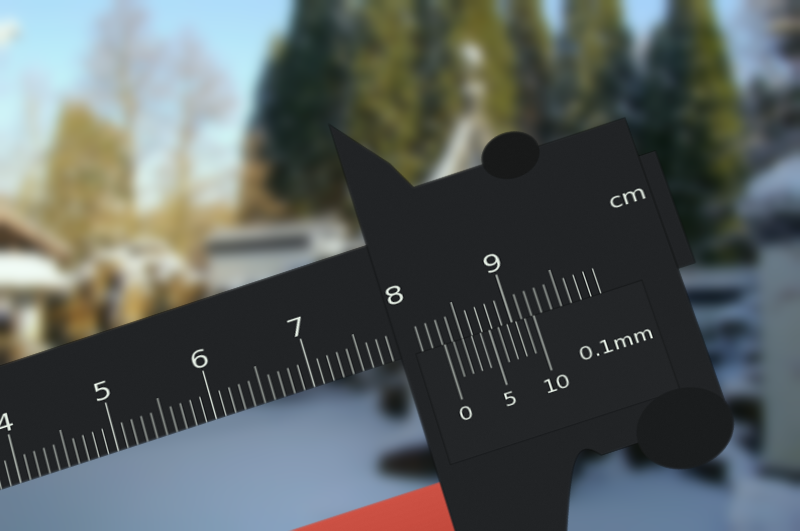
83.2 mm
